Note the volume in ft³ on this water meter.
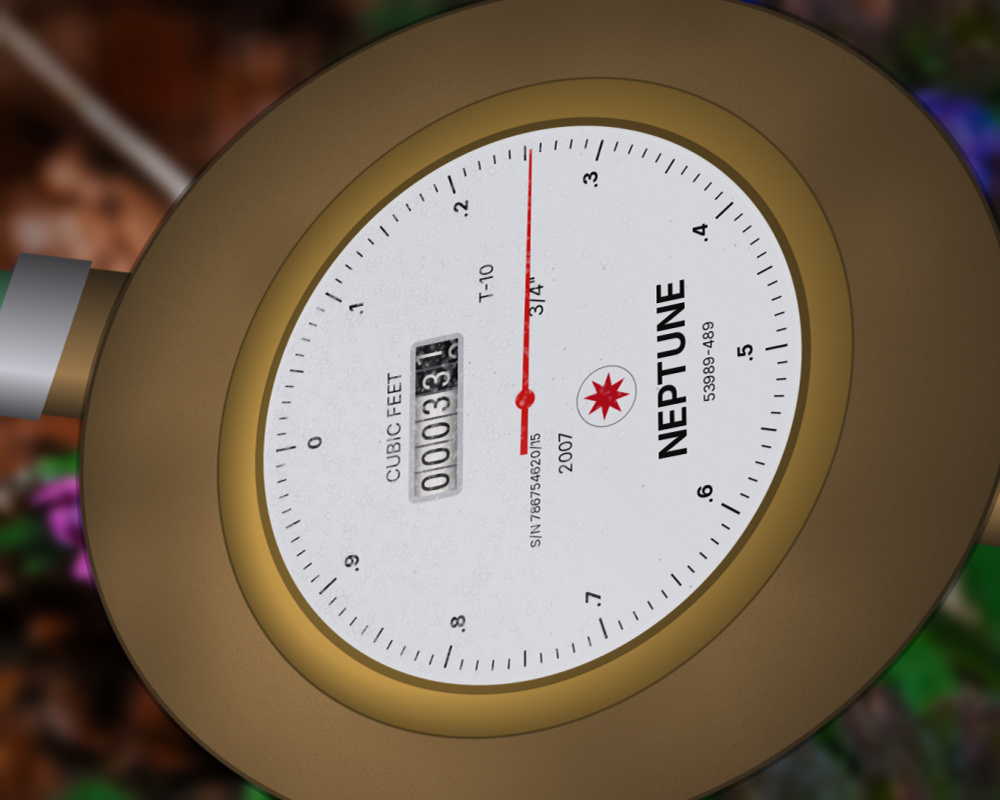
331.25 ft³
